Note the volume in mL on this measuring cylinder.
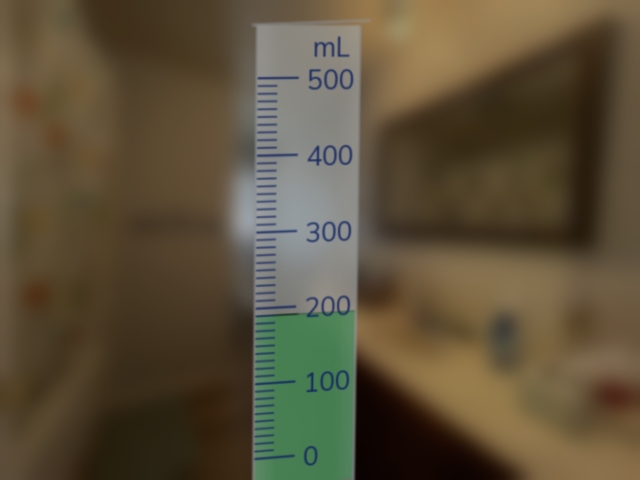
190 mL
